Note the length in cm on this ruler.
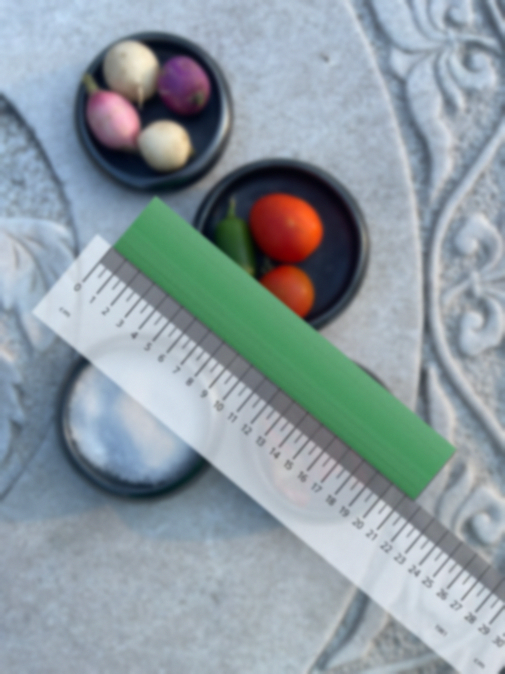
21.5 cm
